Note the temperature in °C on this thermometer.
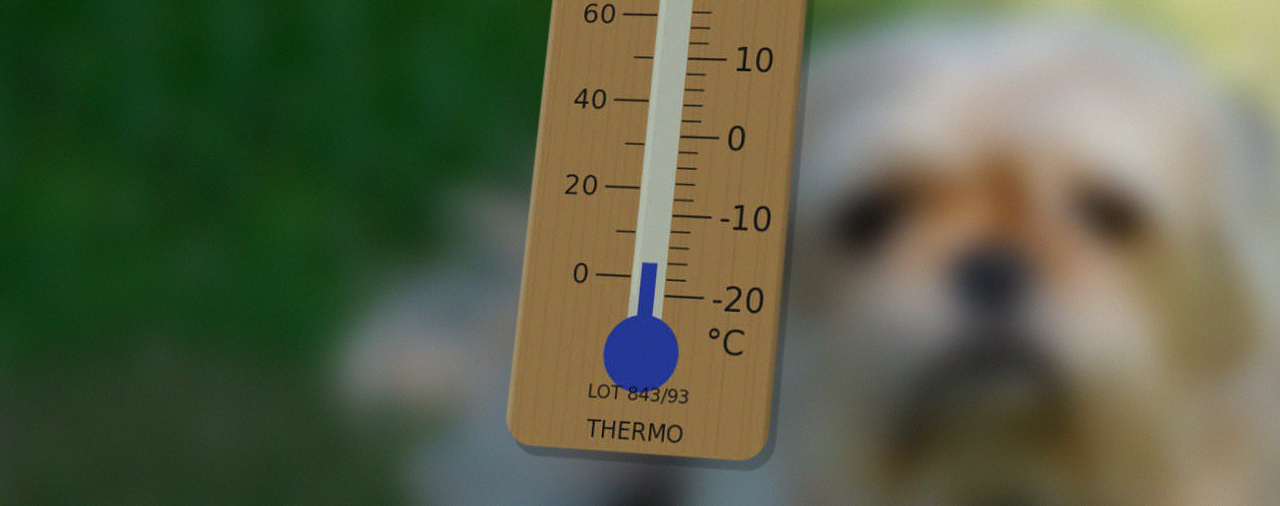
-16 °C
